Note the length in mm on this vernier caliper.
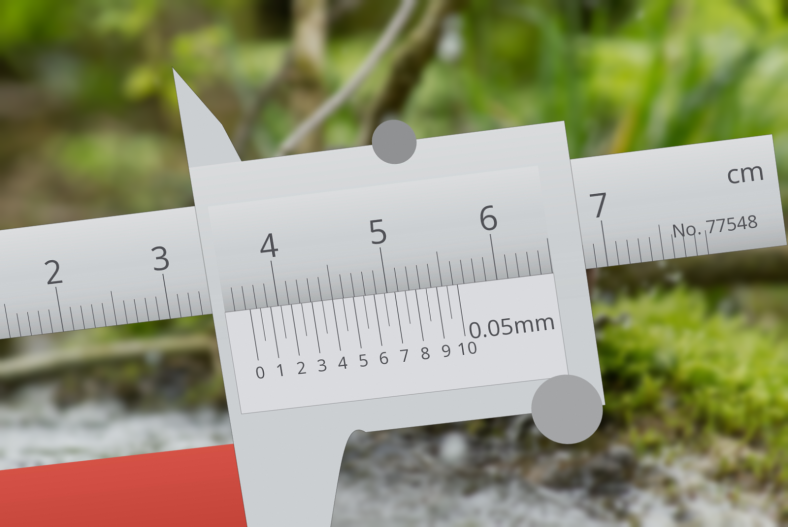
37.4 mm
